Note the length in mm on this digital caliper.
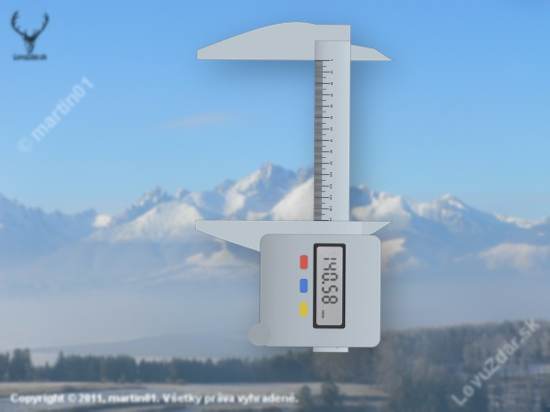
140.58 mm
